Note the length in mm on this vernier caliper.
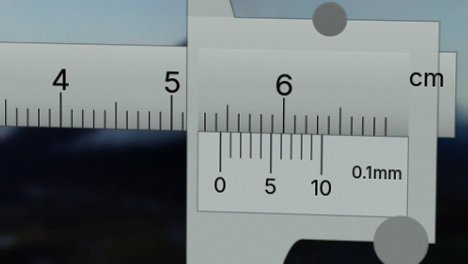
54.4 mm
